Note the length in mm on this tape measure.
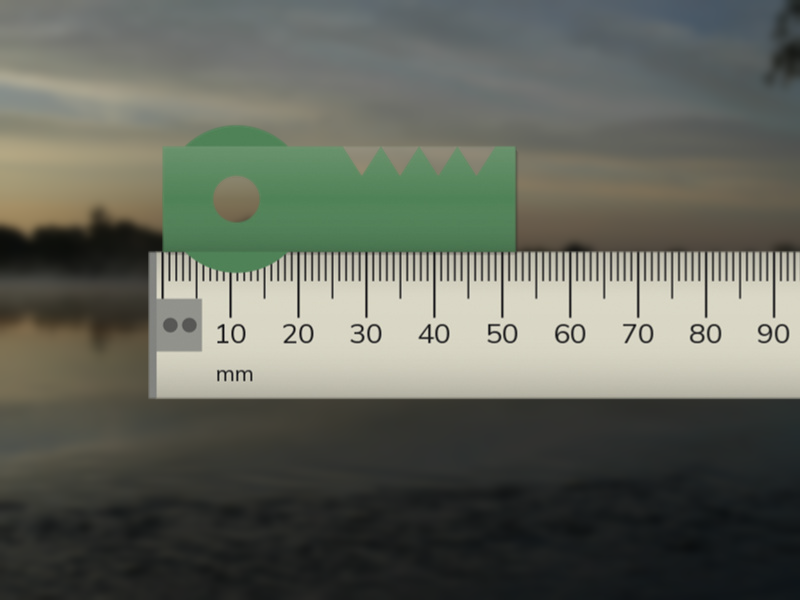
52 mm
